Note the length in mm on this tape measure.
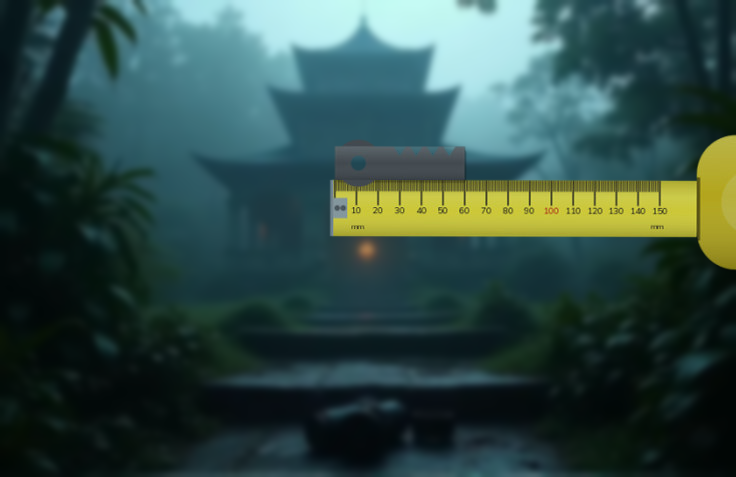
60 mm
